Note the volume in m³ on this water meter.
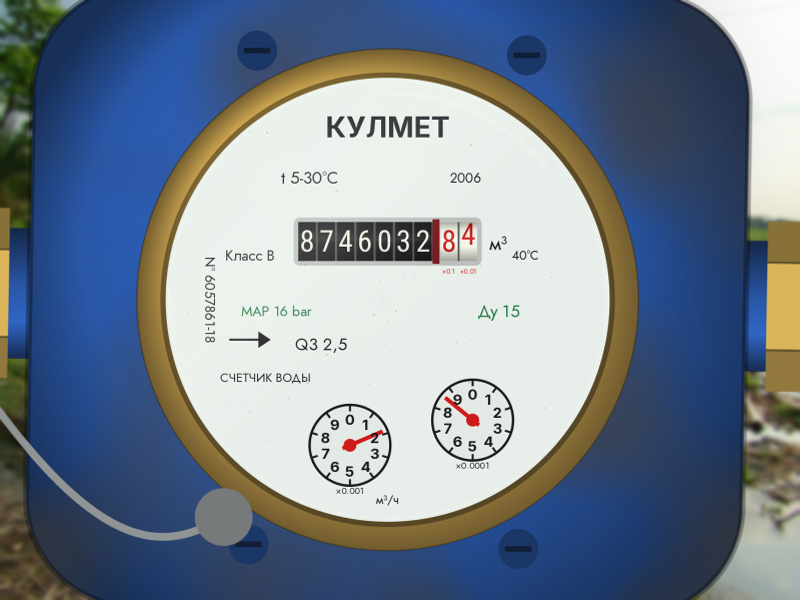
8746032.8418 m³
